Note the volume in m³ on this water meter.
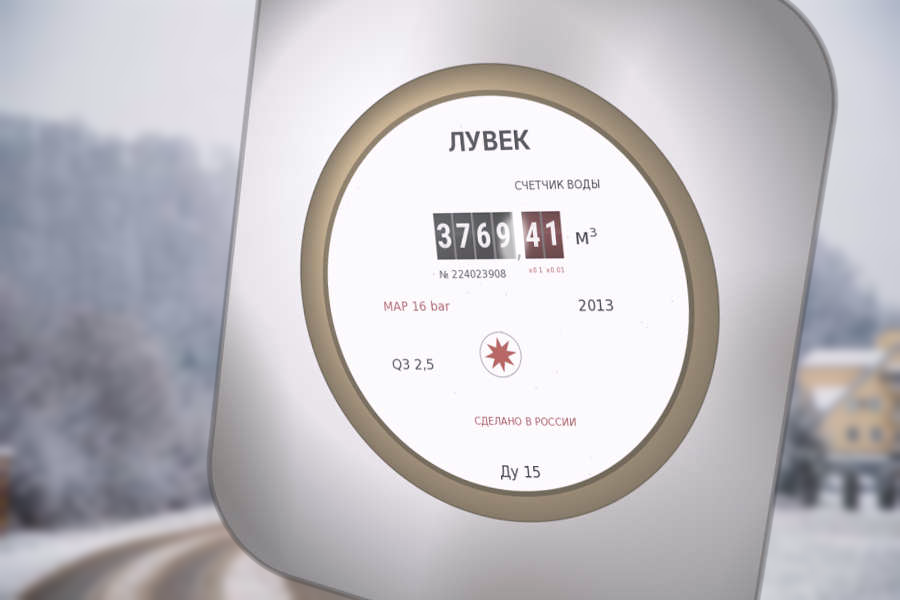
3769.41 m³
